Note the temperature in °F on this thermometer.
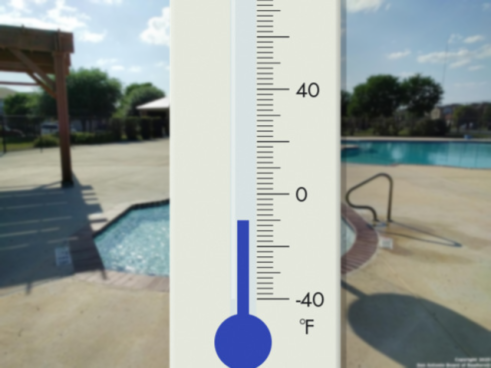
-10 °F
